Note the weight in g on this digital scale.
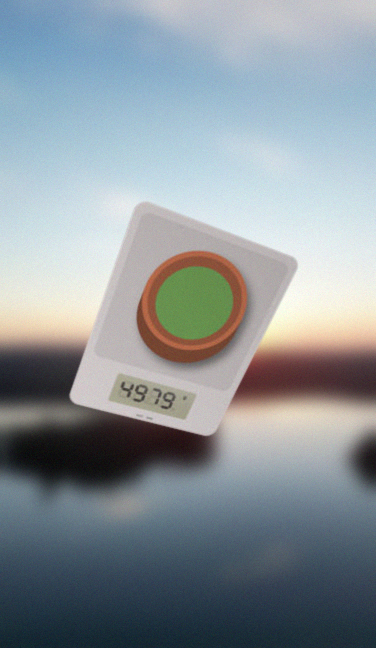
4979 g
